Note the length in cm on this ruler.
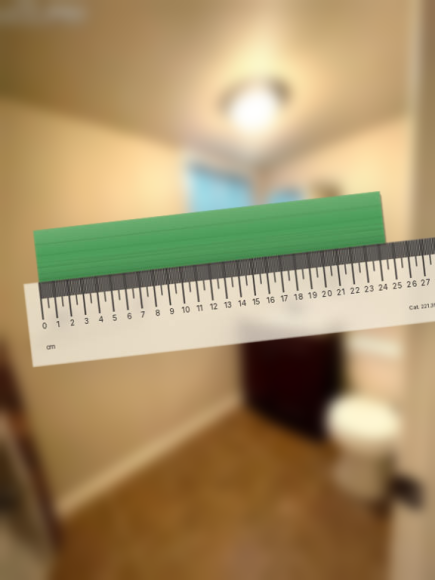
24.5 cm
